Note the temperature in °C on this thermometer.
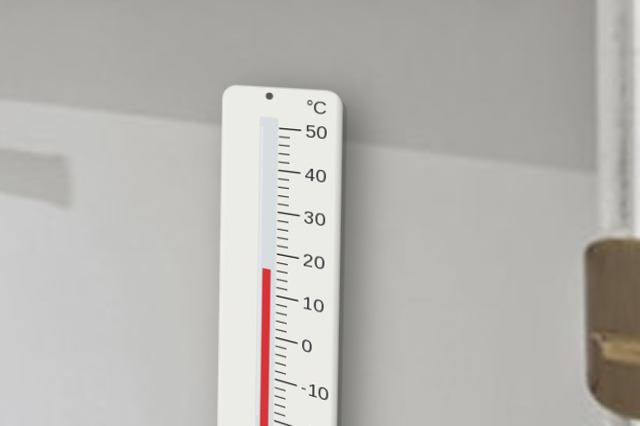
16 °C
